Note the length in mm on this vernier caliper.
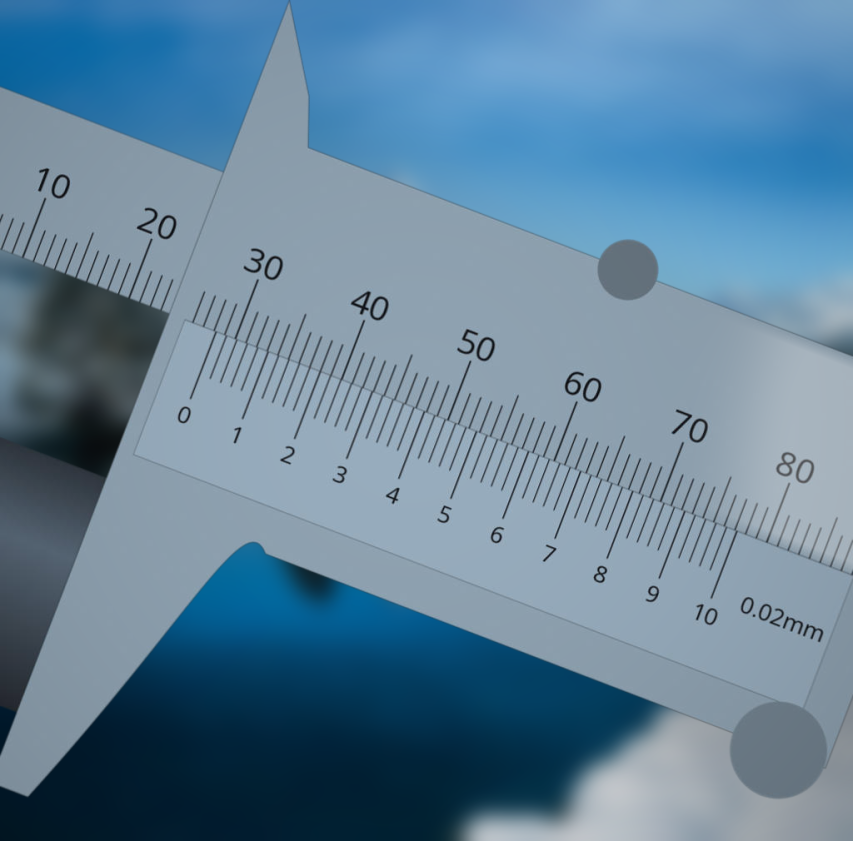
28.2 mm
